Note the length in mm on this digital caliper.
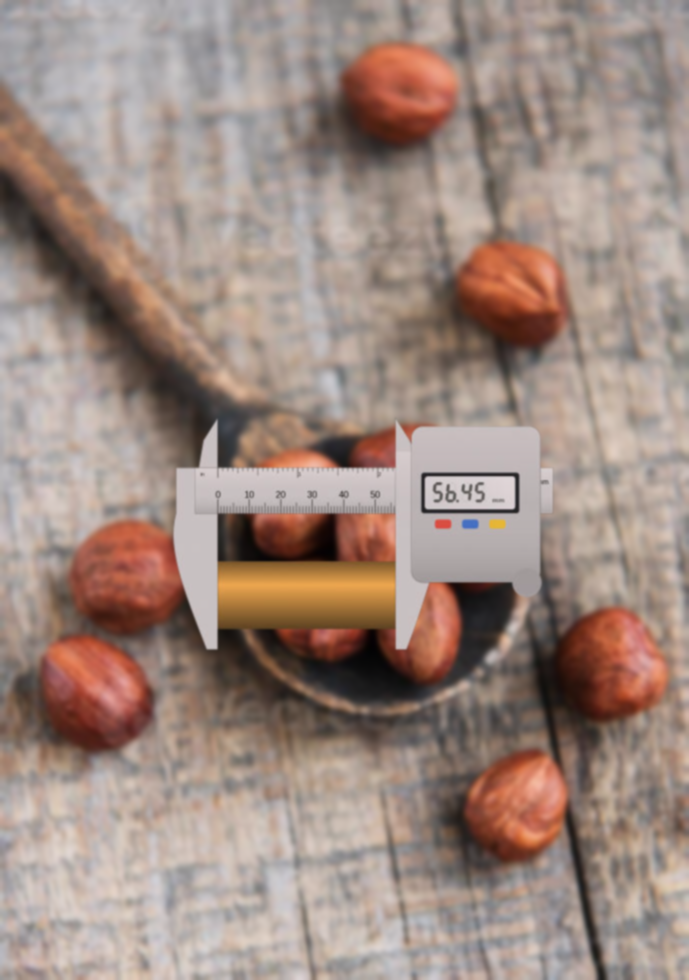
56.45 mm
